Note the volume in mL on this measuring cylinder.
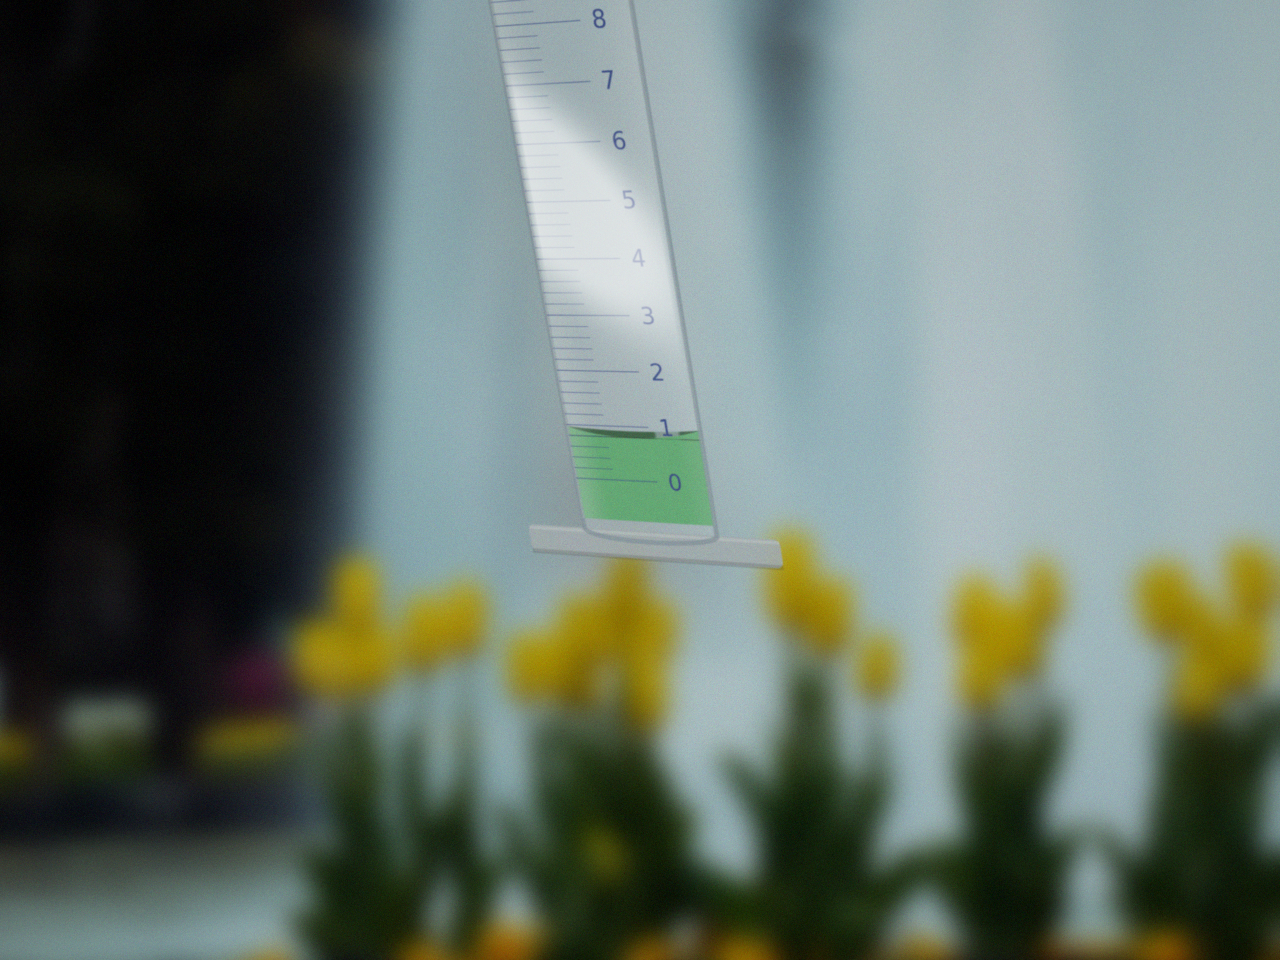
0.8 mL
